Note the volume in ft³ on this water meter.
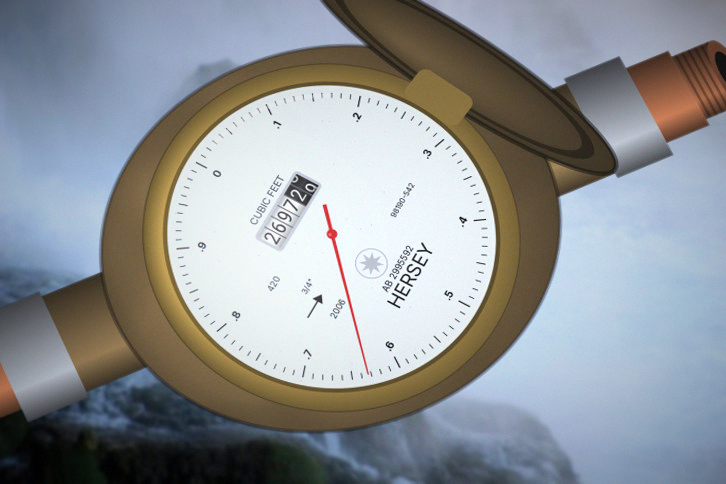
269728.63 ft³
